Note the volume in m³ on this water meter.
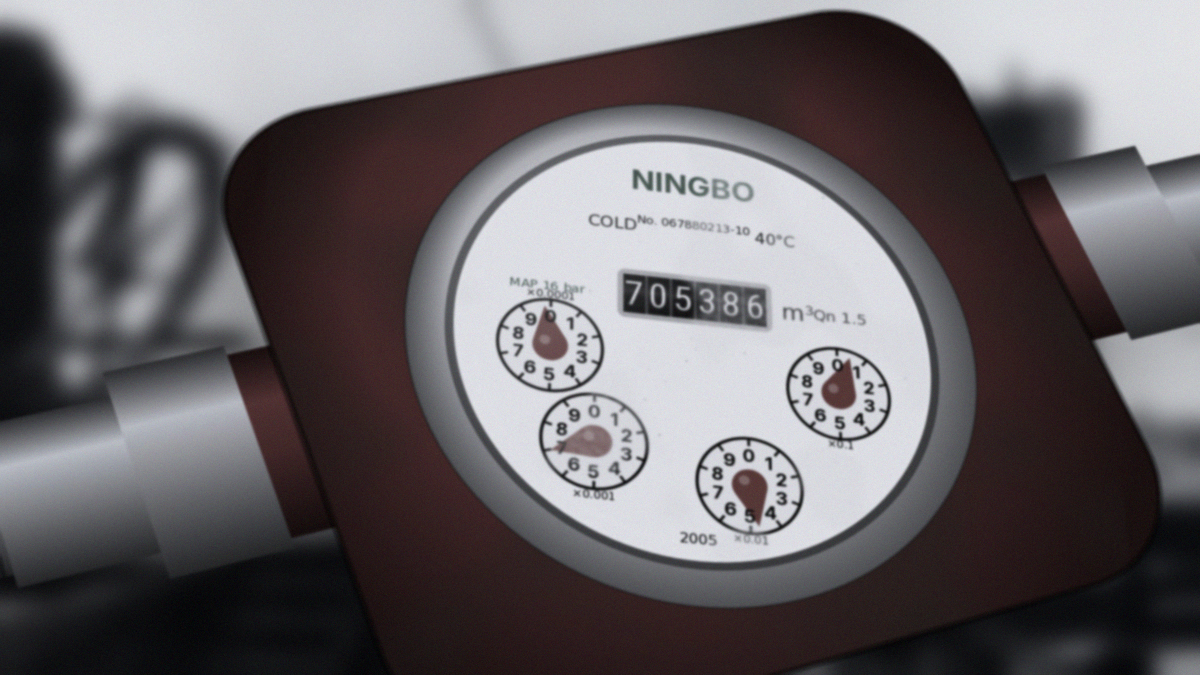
705386.0469 m³
